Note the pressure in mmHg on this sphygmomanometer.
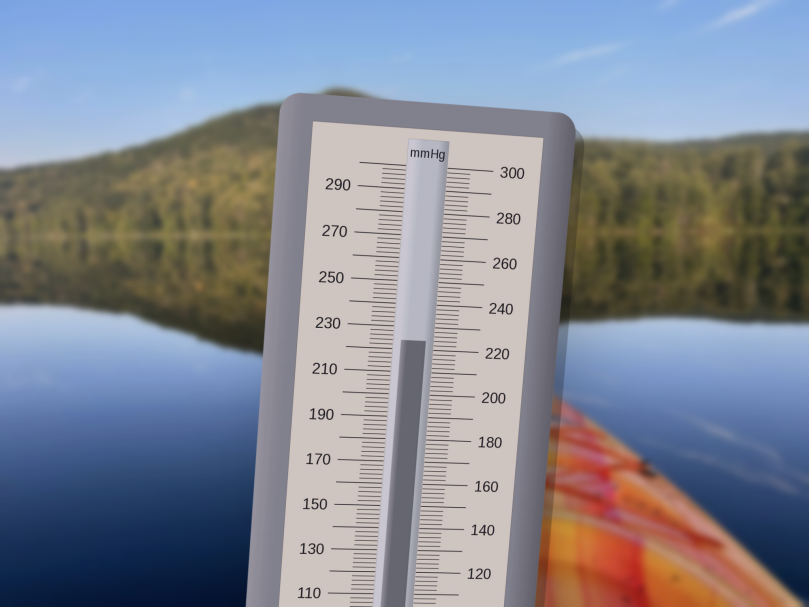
224 mmHg
